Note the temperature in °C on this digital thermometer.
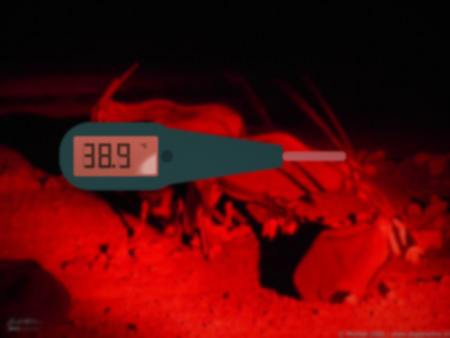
38.9 °C
